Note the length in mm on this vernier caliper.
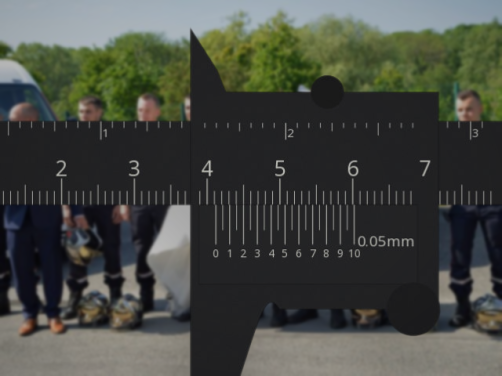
41.2 mm
